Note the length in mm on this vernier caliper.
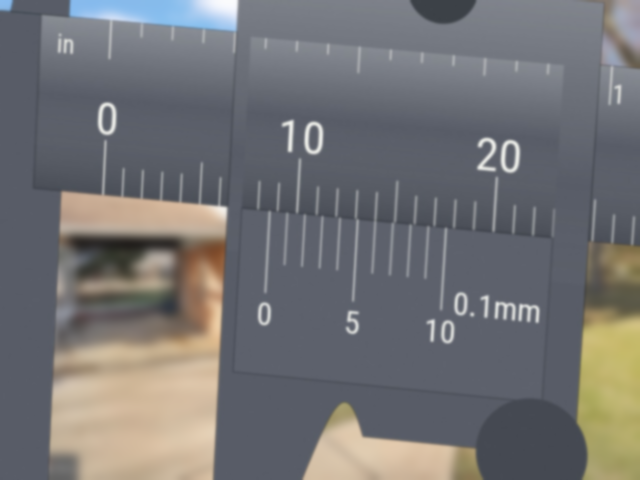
8.6 mm
